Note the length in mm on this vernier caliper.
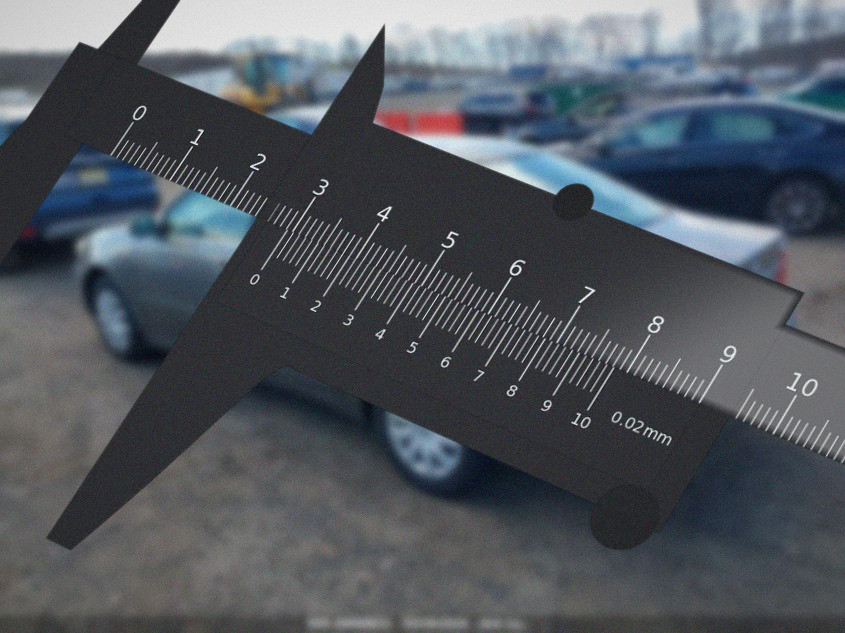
29.2 mm
